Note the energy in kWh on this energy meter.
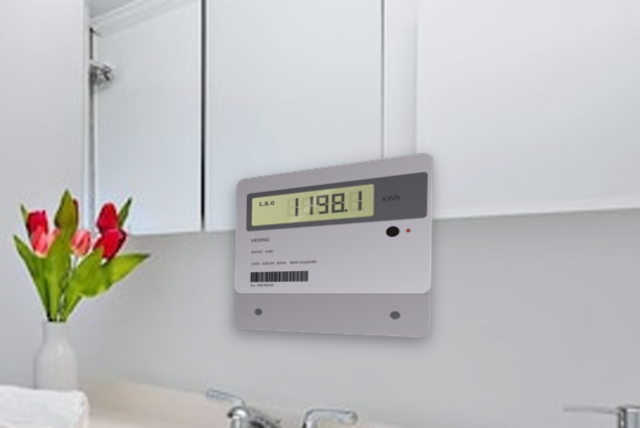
1198.1 kWh
